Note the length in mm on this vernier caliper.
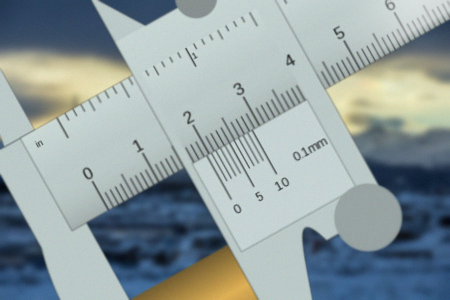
19.5 mm
